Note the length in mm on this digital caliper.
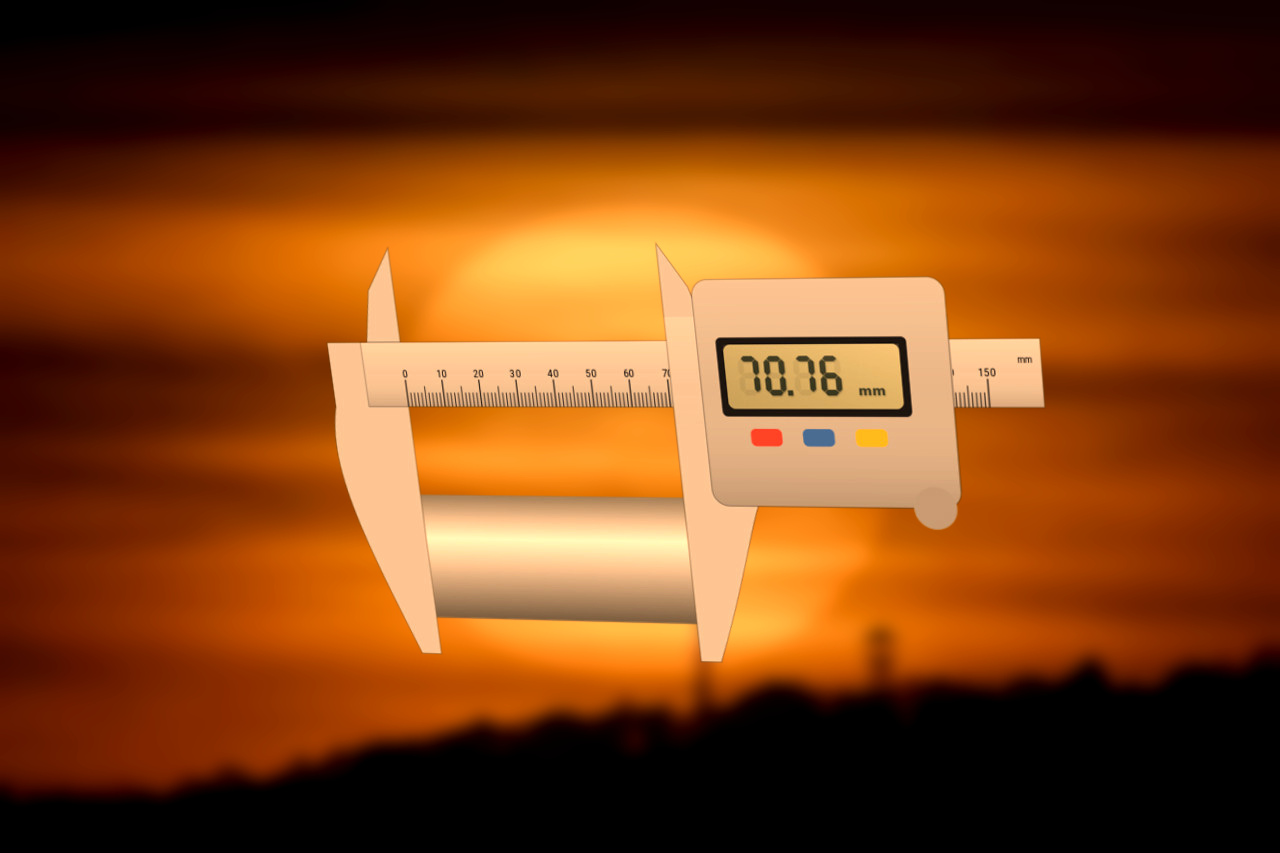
70.76 mm
